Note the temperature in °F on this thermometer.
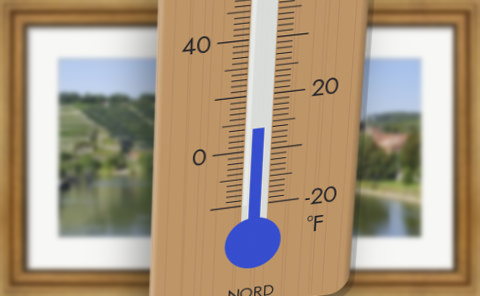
8 °F
